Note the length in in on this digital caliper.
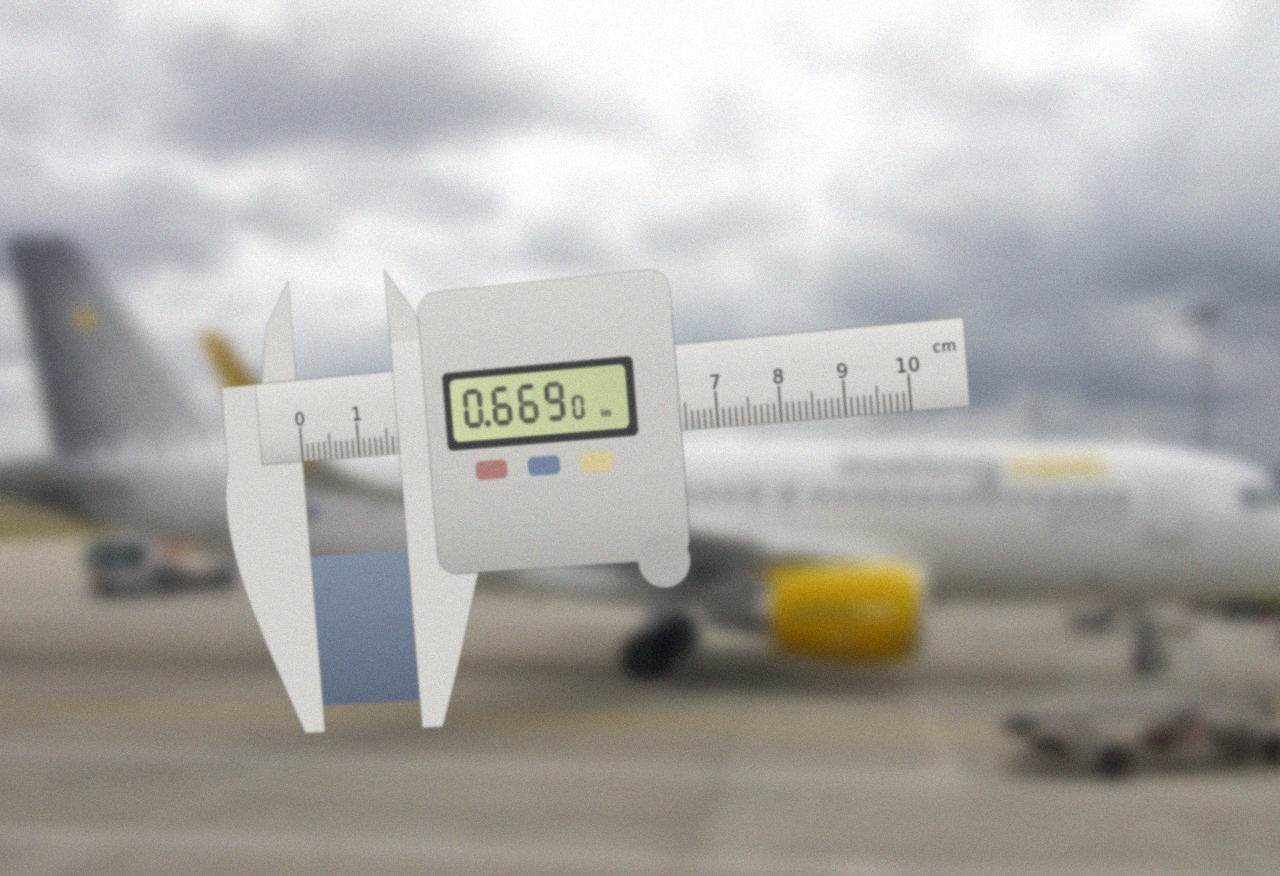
0.6690 in
